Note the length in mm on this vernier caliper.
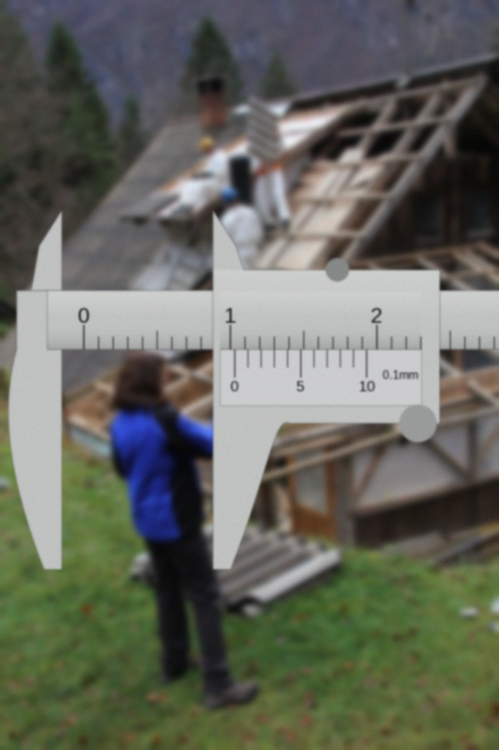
10.3 mm
